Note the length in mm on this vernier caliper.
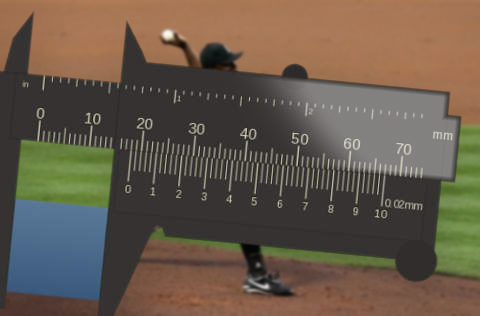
18.0 mm
